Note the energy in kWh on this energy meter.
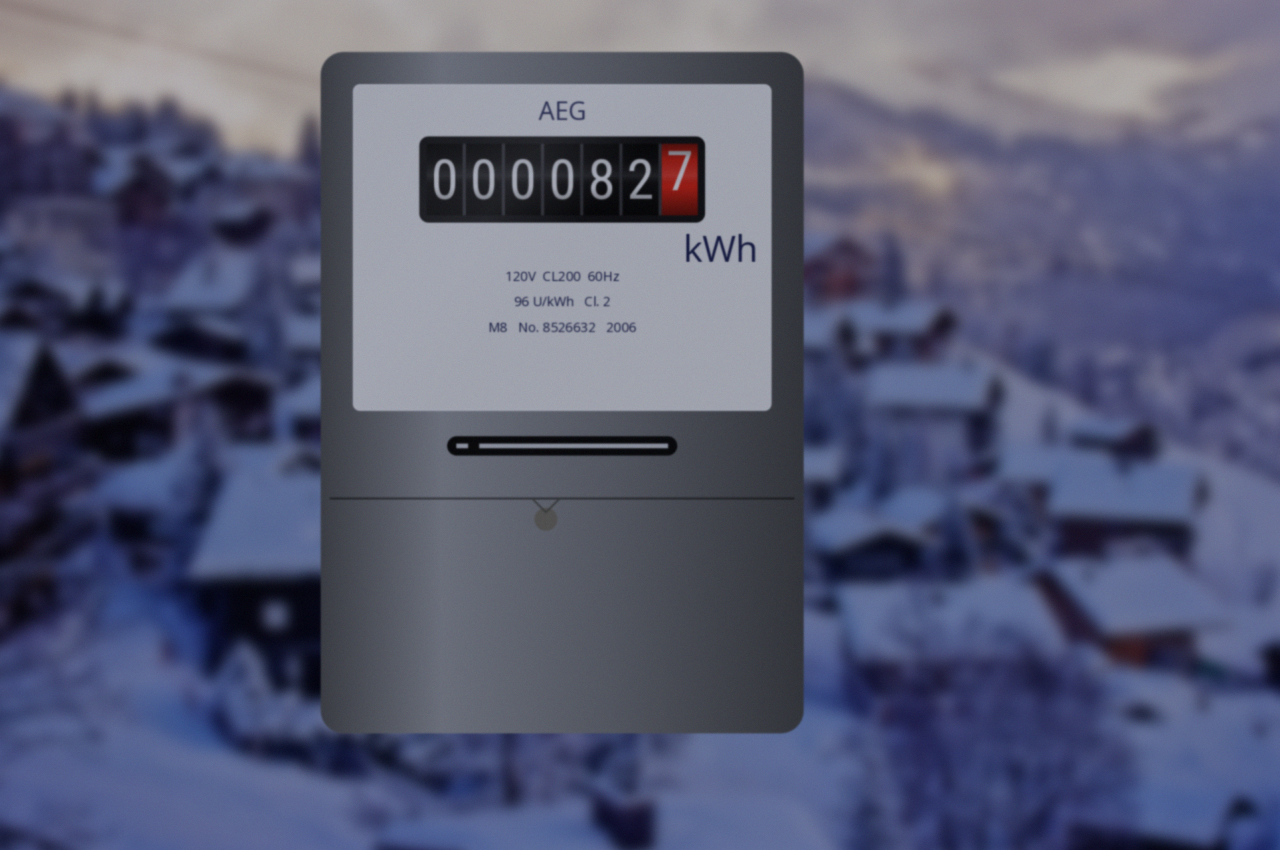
82.7 kWh
